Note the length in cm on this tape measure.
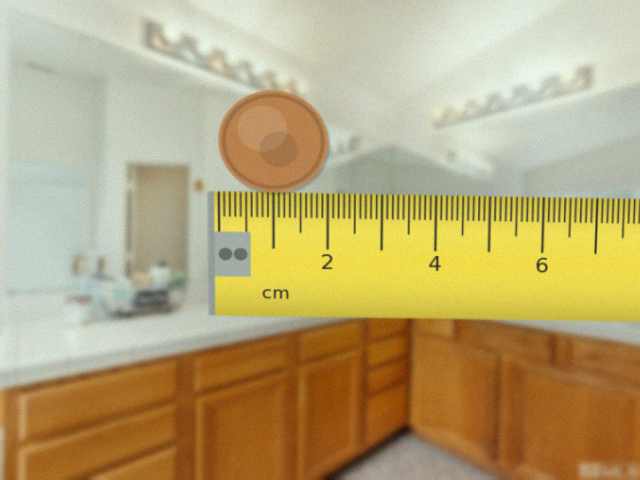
2 cm
